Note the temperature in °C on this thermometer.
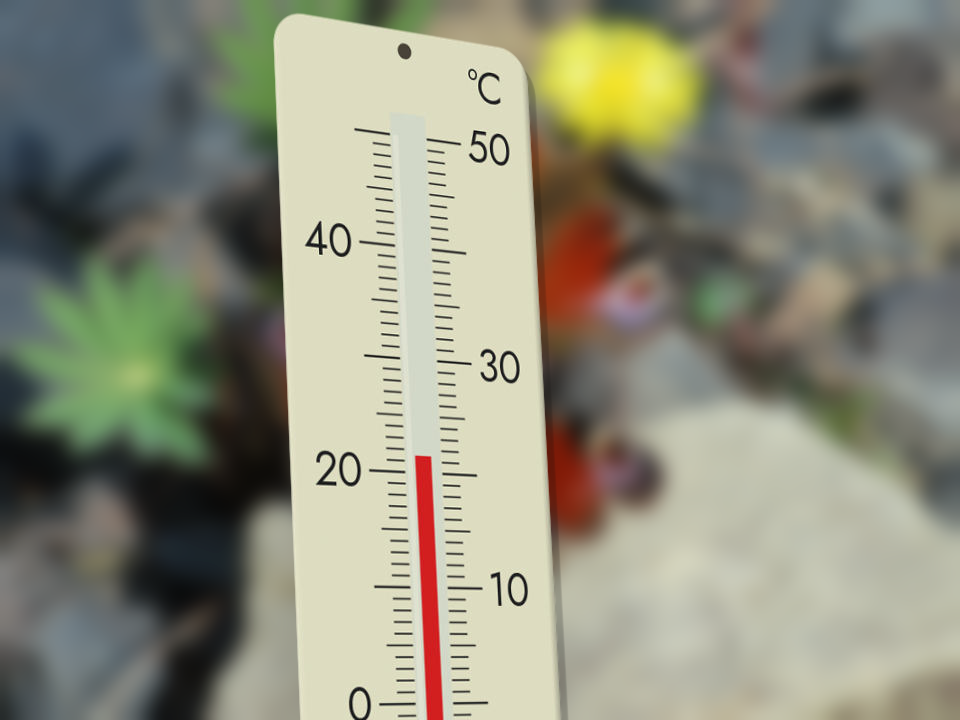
21.5 °C
